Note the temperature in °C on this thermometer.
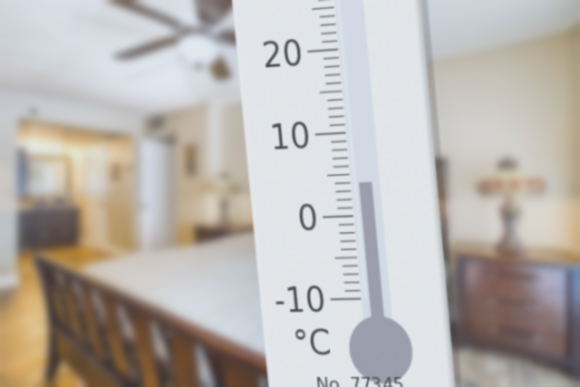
4 °C
